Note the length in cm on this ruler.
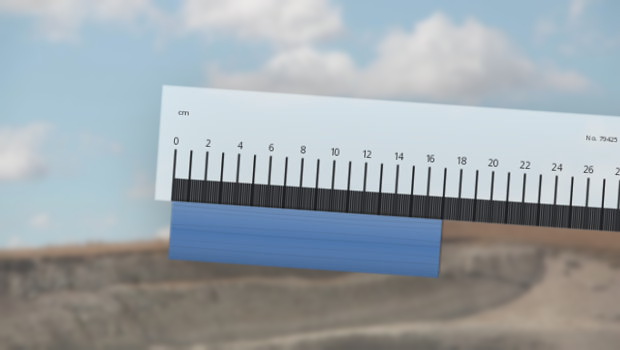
17 cm
